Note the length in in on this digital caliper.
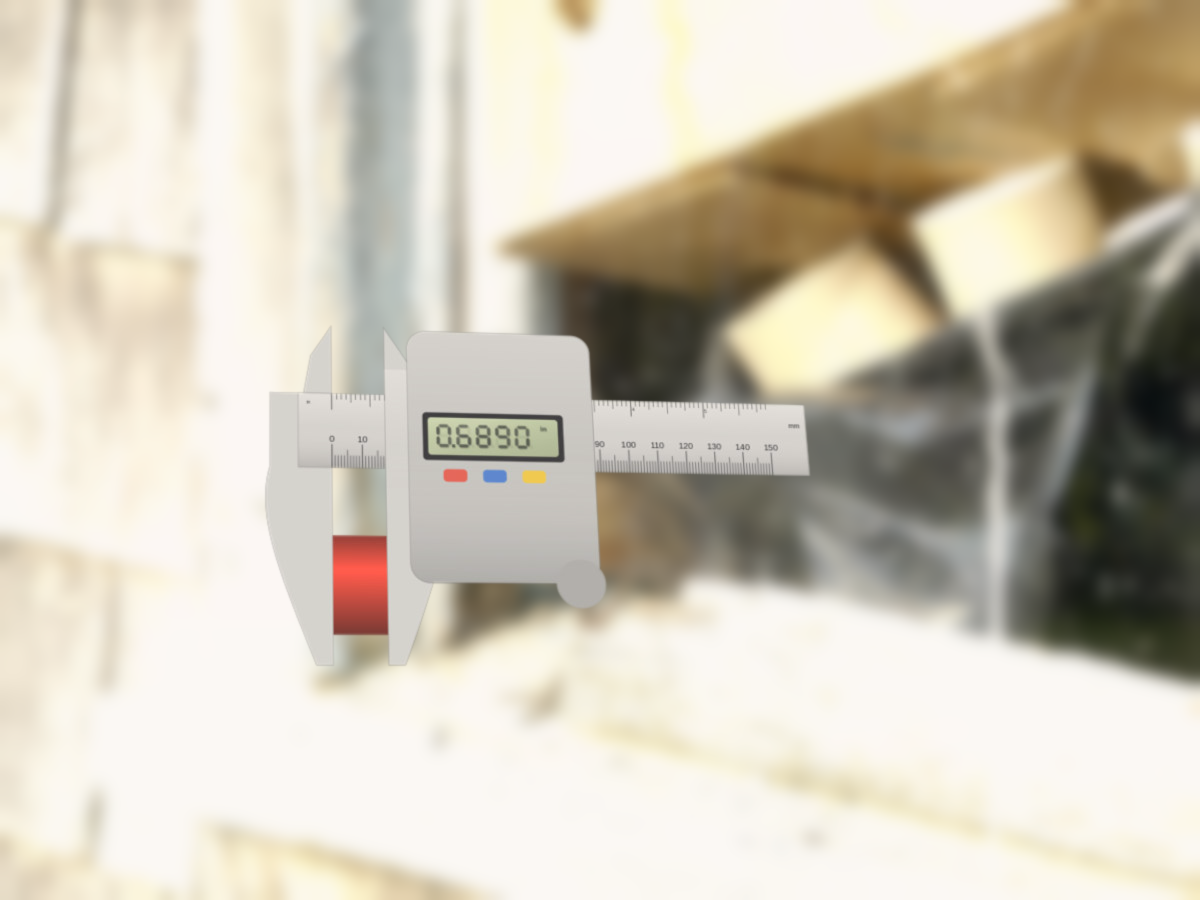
0.6890 in
